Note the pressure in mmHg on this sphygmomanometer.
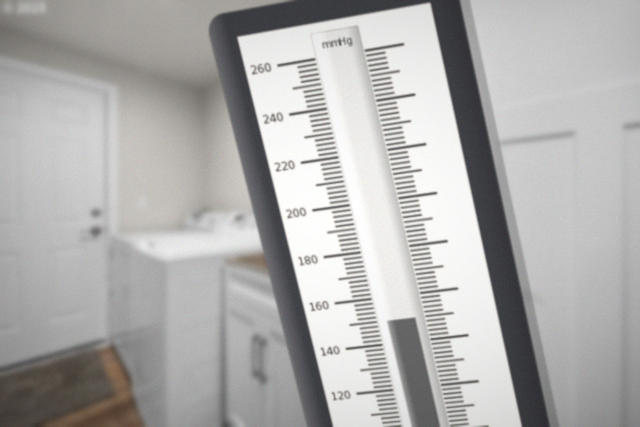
150 mmHg
